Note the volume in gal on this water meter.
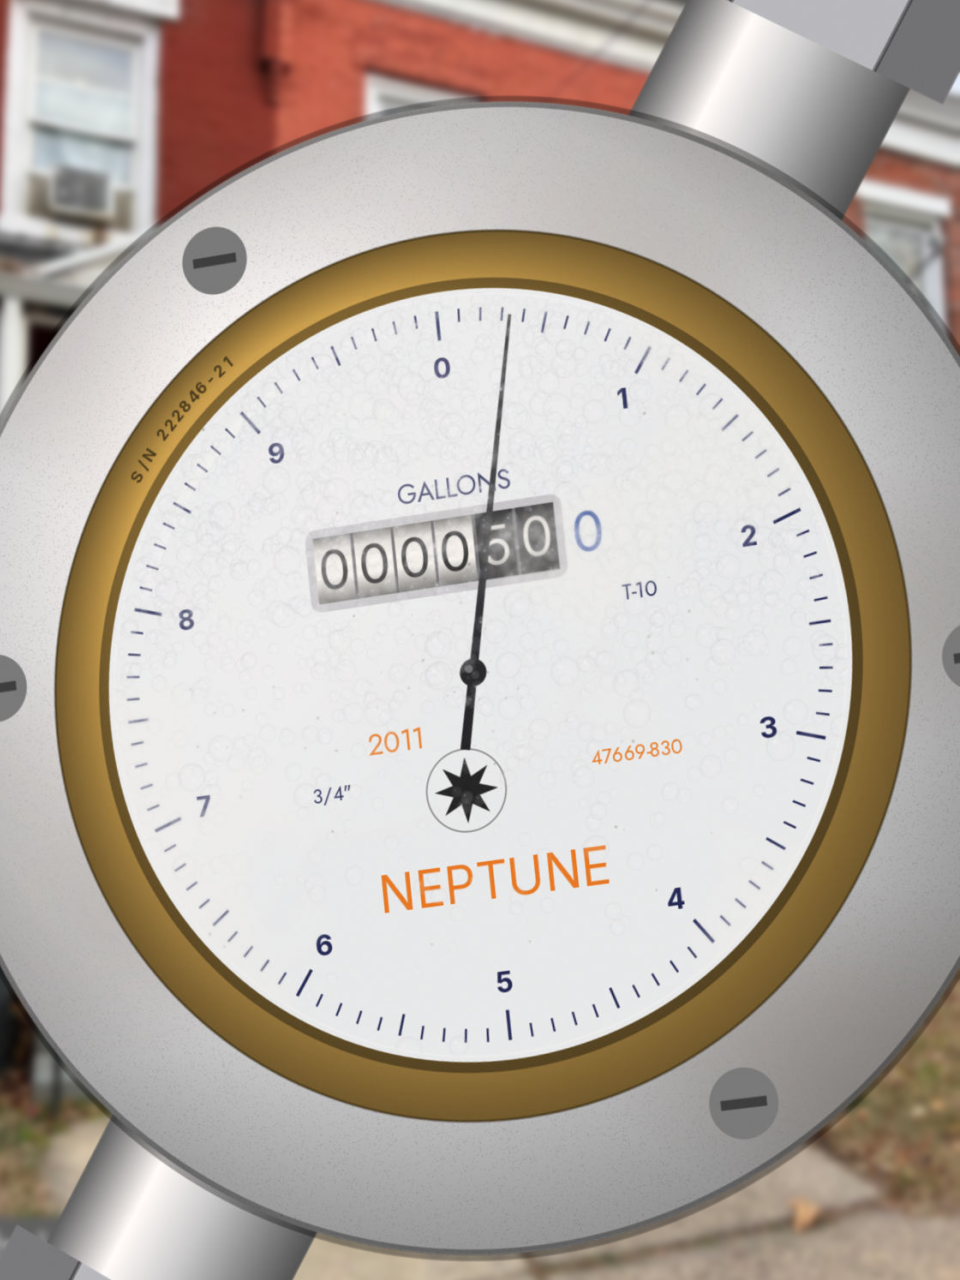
500.3 gal
